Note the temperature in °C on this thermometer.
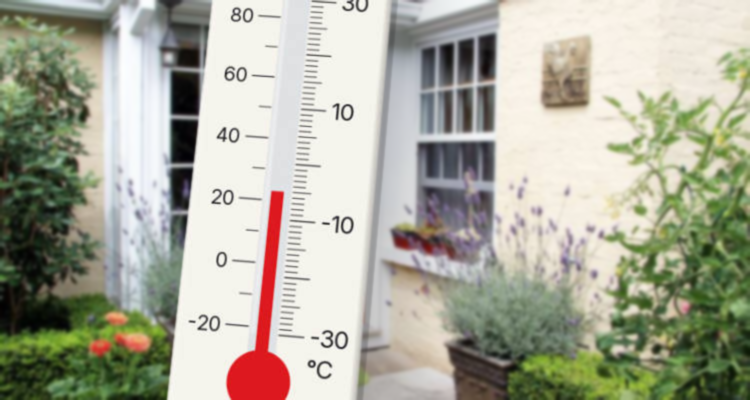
-5 °C
